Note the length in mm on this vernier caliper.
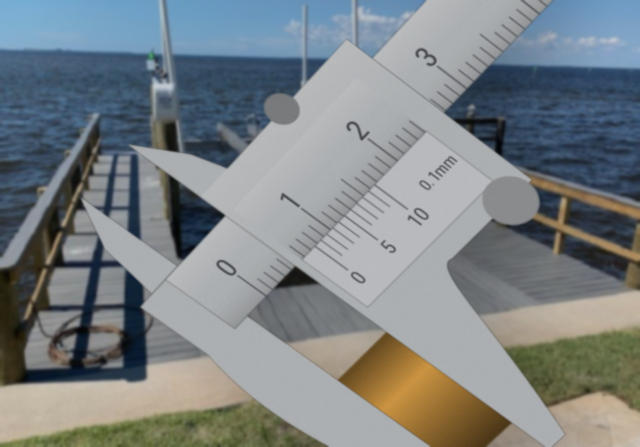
7.6 mm
